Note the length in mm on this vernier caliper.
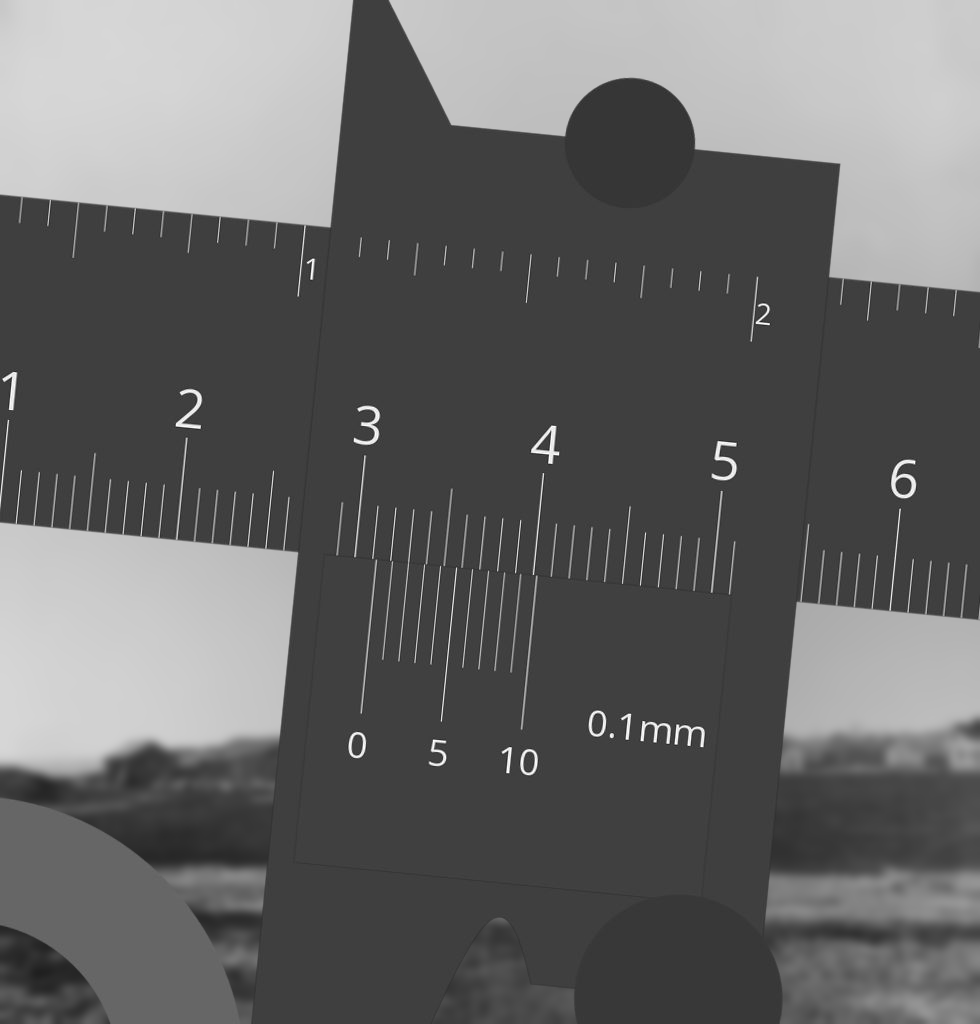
31.2 mm
